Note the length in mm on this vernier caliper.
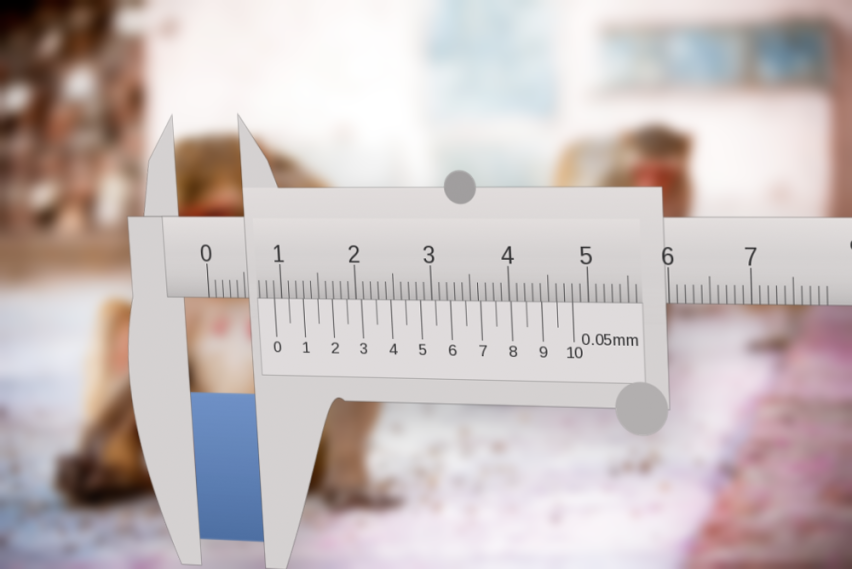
9.0 mm
